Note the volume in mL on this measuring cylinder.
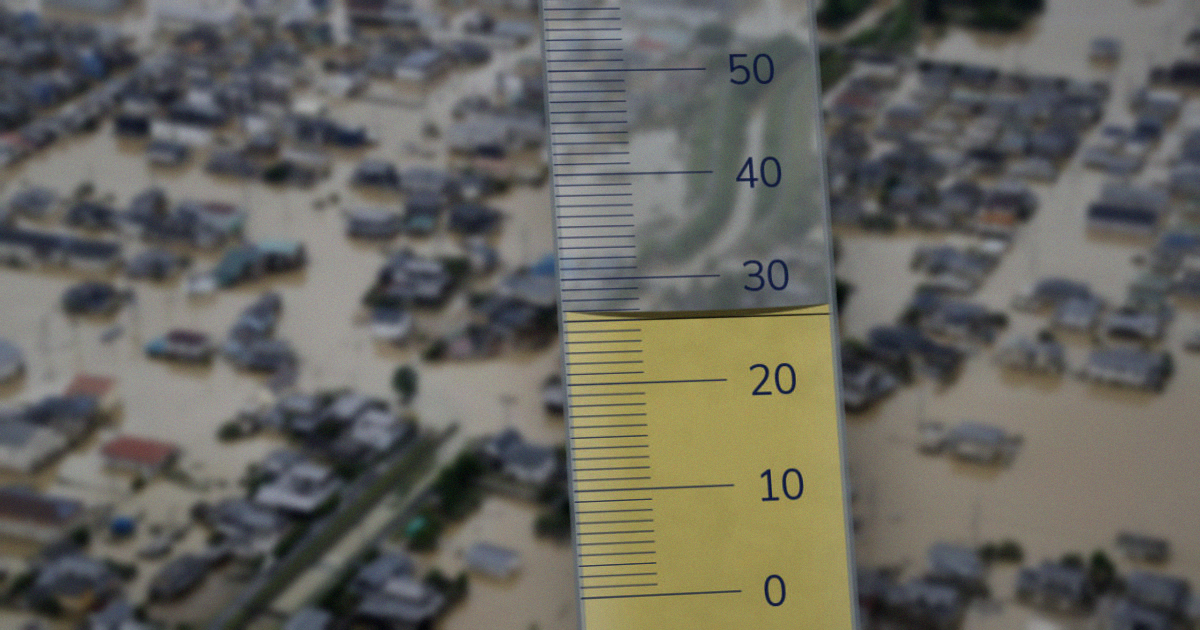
26 mL
